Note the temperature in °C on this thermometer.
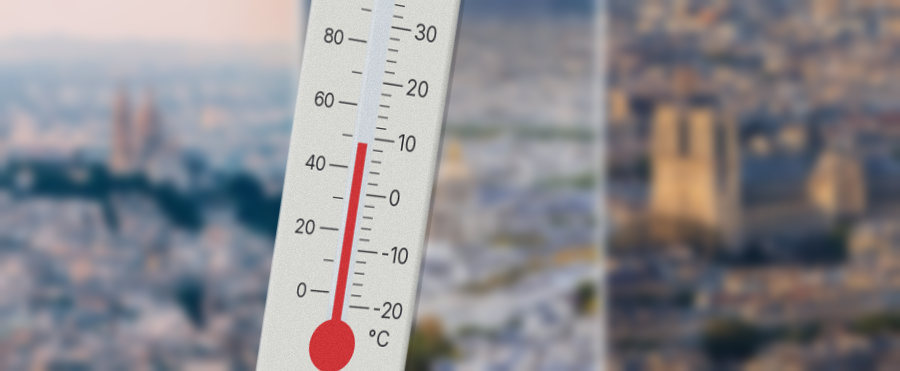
9 °C
